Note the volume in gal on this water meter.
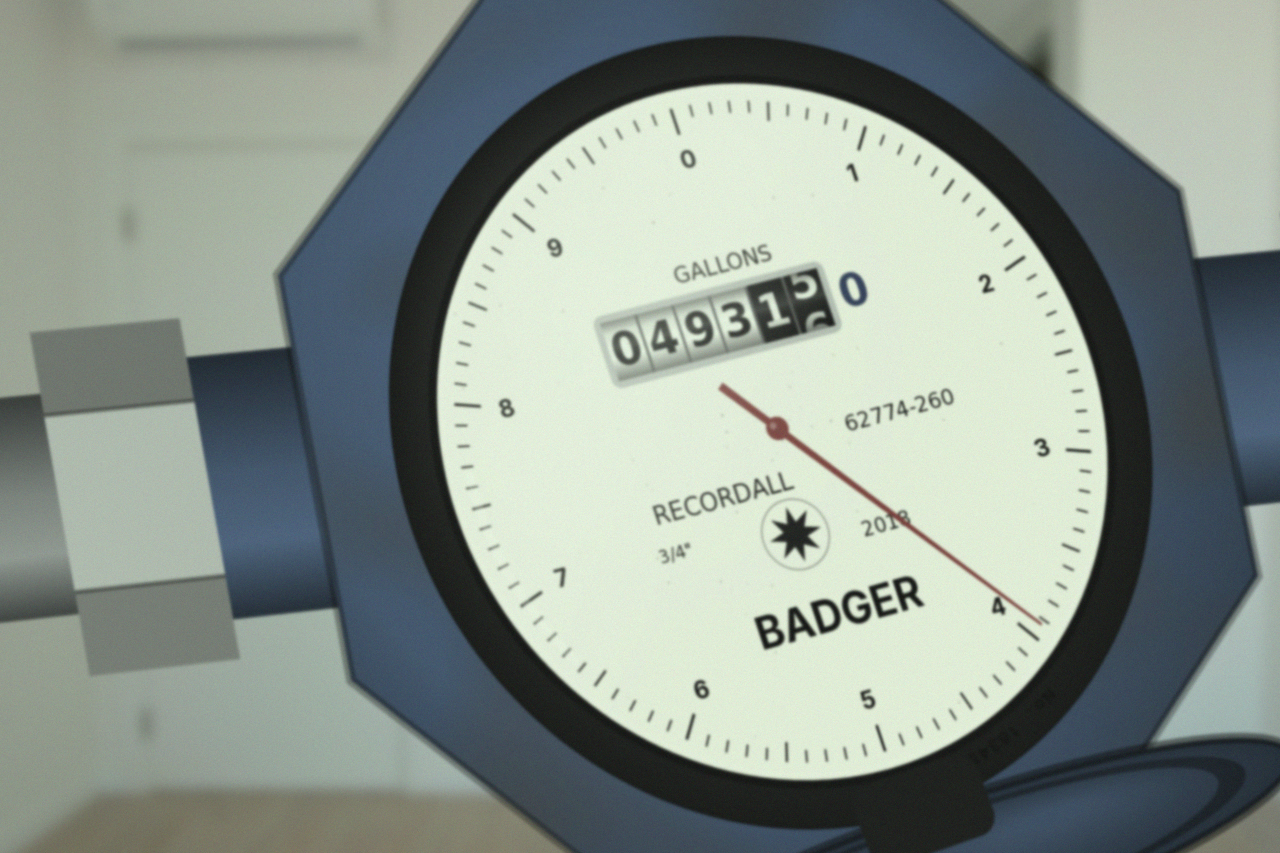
493153.9 gal
